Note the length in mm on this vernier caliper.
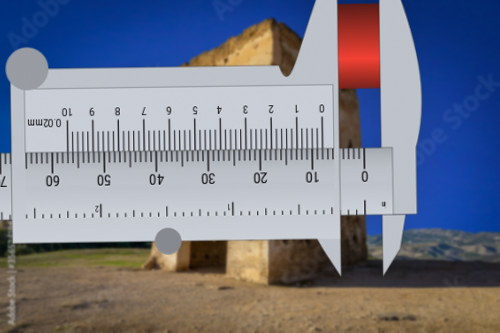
8.0 mm
